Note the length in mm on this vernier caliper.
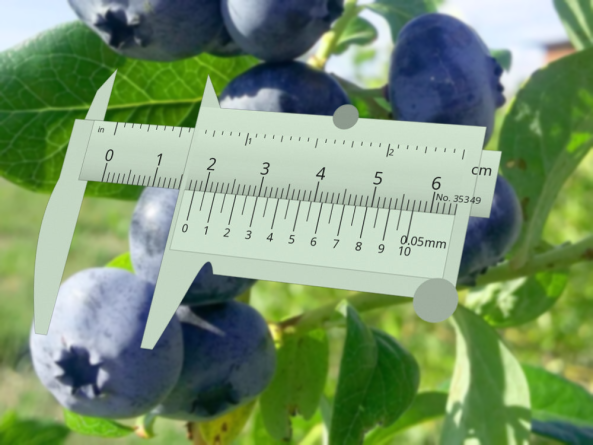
18.0 mm
